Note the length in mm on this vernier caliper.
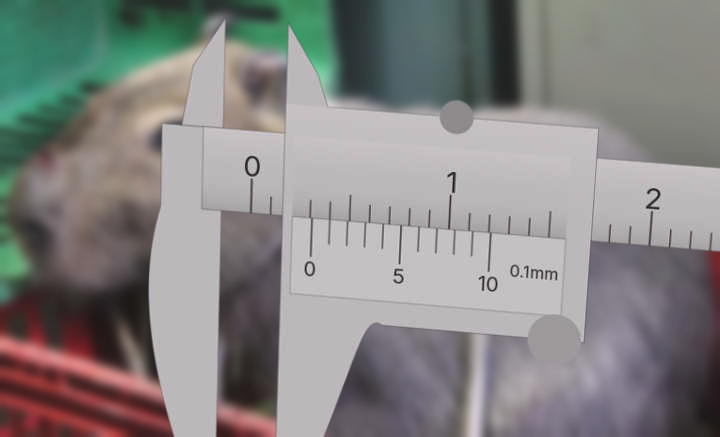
3.1 mm
